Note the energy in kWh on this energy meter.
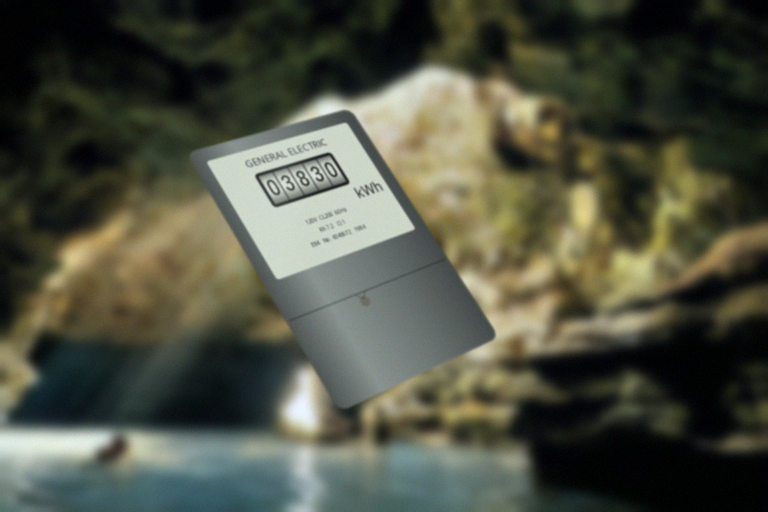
3830 kWh
